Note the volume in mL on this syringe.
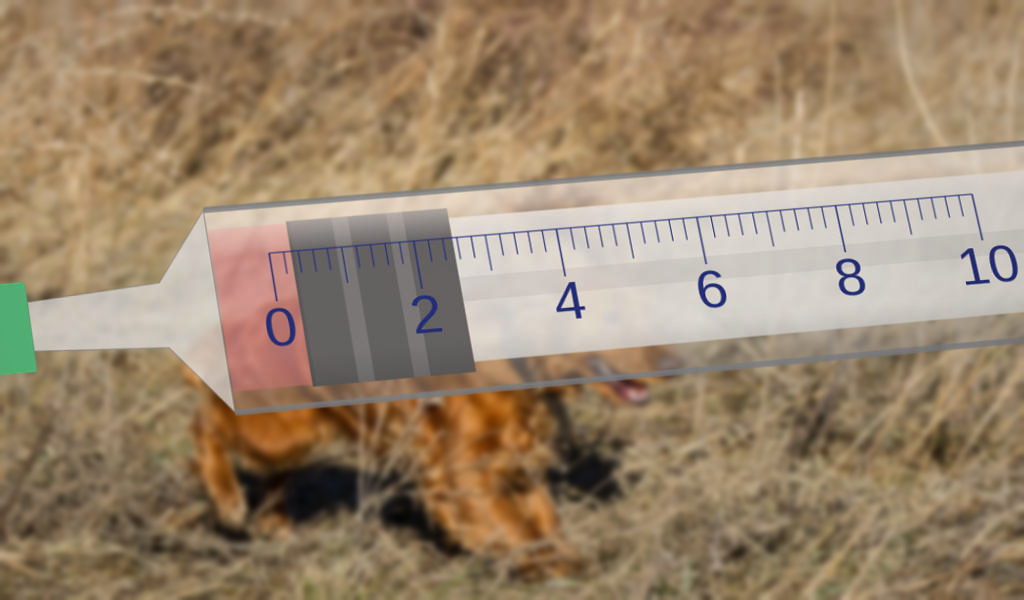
0.3 mL
